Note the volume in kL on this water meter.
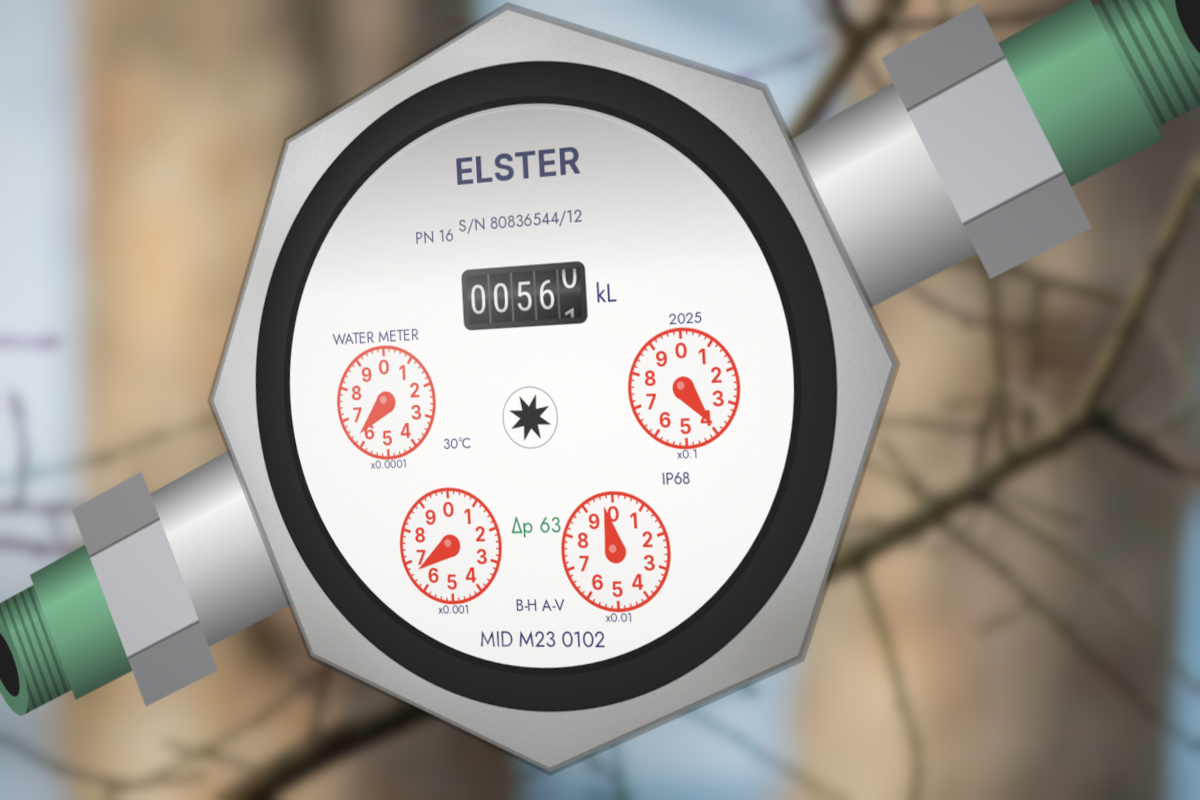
560.3966 kL
